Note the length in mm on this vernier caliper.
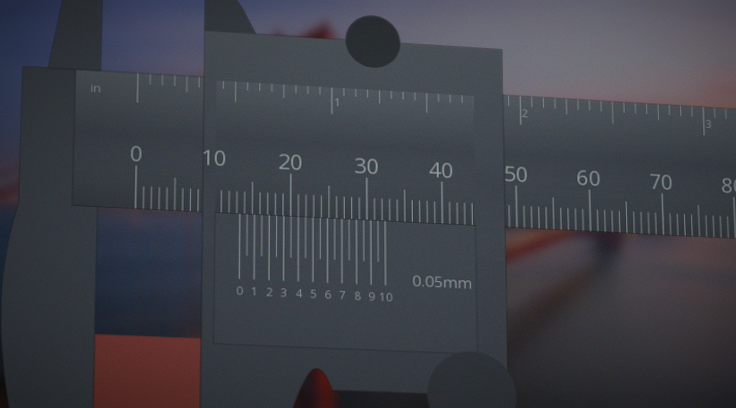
13.4 mm
